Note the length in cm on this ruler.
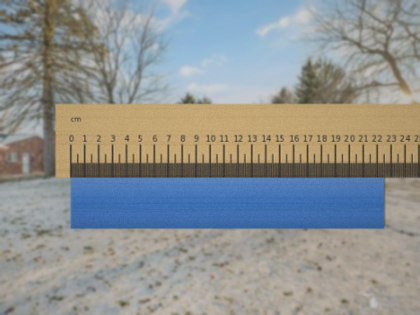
22.5 cm
